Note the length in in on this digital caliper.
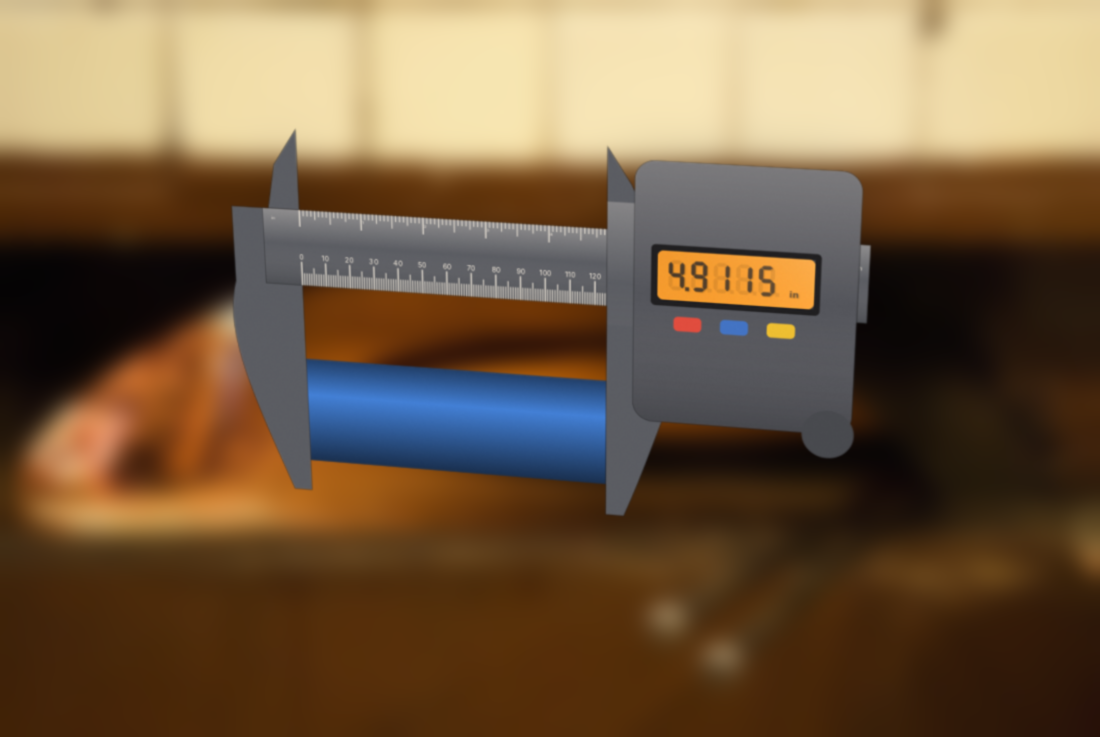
4.9115 in
